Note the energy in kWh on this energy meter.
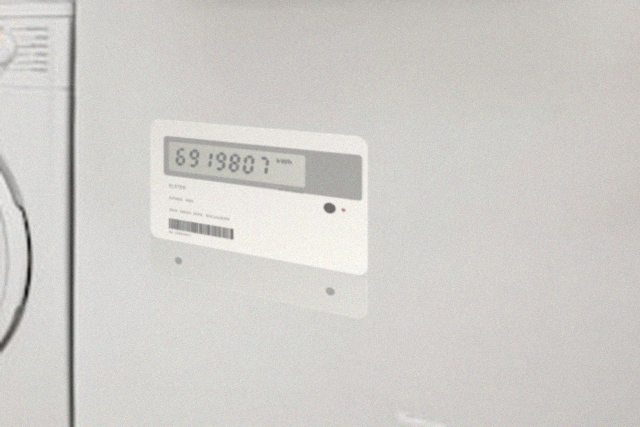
6919807 kWh
